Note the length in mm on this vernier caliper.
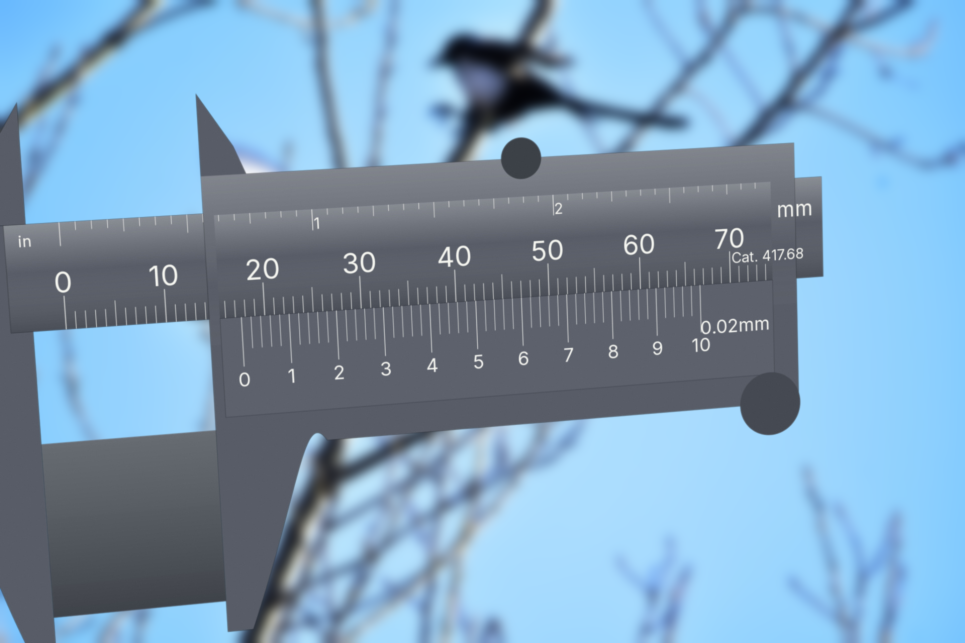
17.6 mm
